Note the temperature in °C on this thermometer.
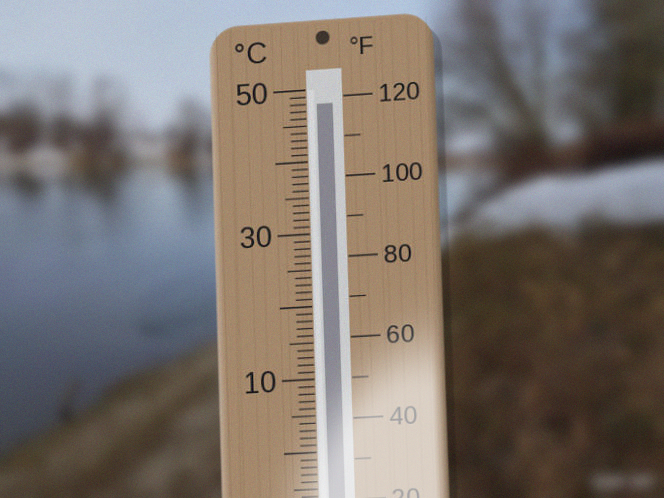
48 °C
